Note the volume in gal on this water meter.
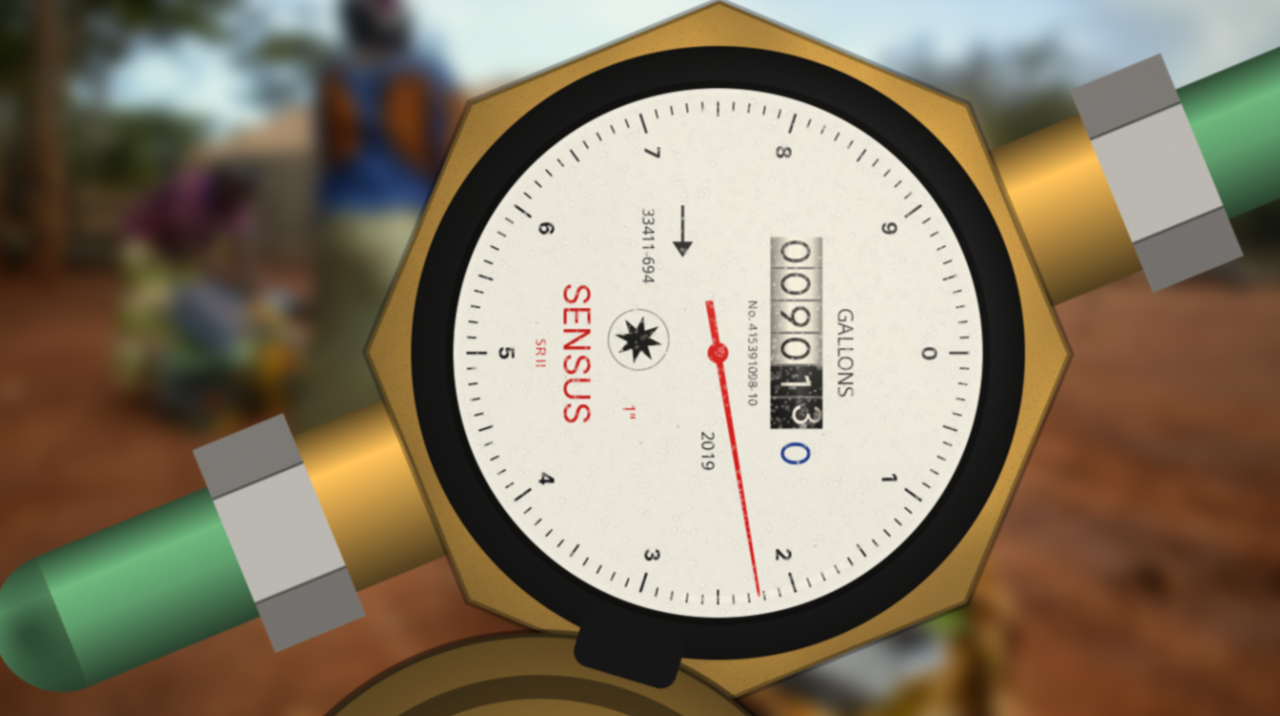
90132.2 gal
